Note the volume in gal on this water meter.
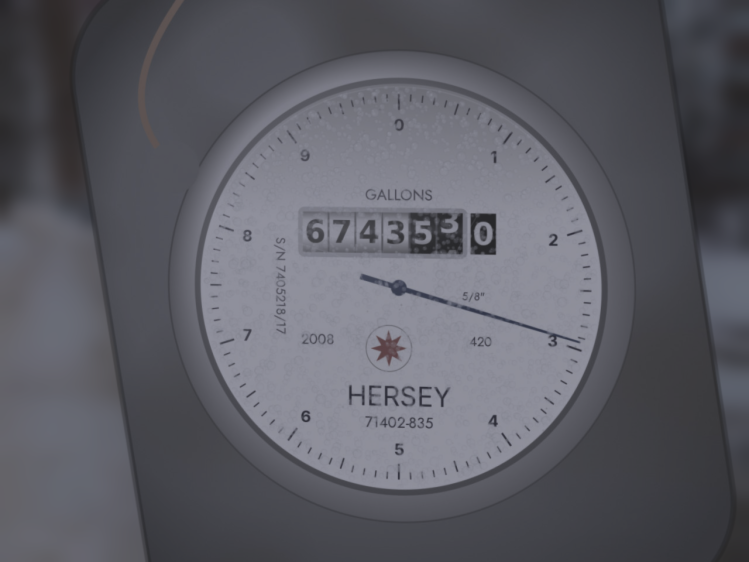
6743532.9 gal
